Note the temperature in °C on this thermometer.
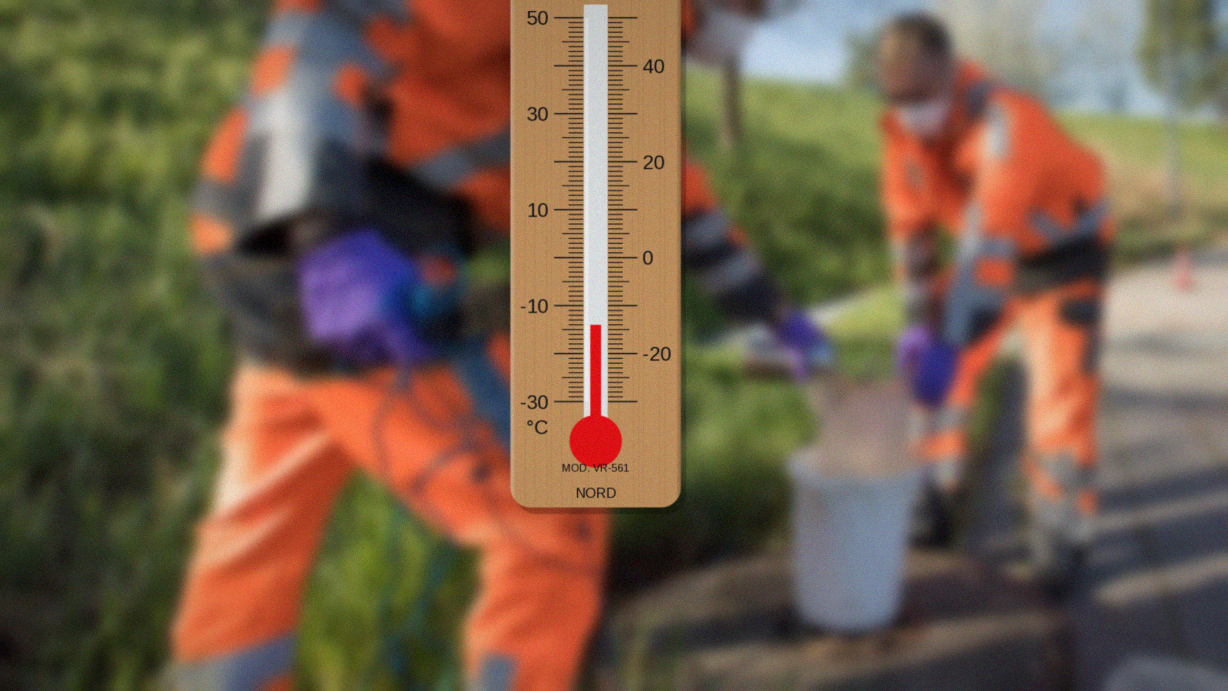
-14 °C
